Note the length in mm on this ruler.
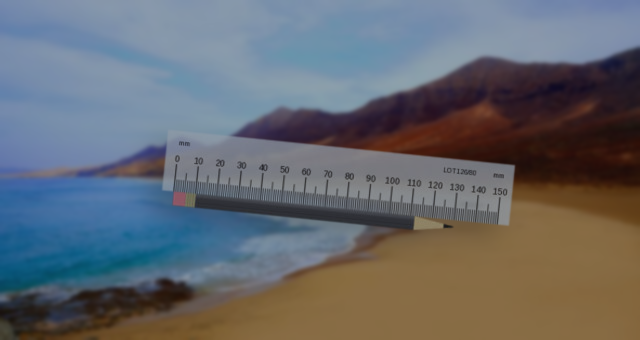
130 mm
